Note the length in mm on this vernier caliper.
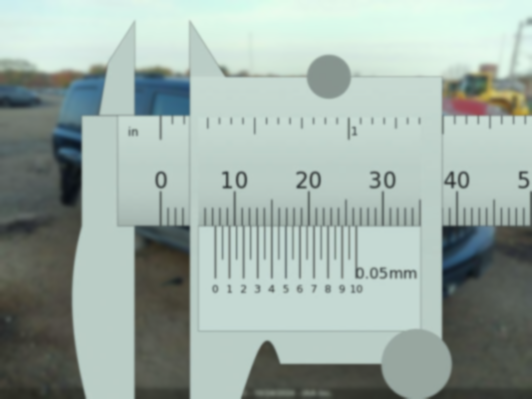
7.4 mm
